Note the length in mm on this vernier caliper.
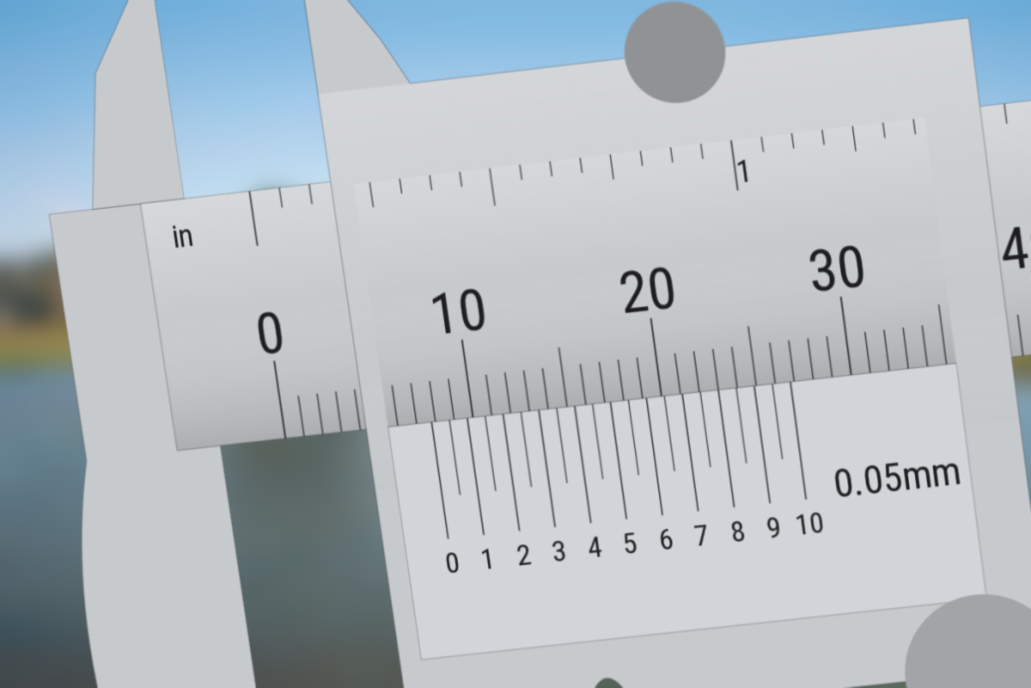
7.8 mm
